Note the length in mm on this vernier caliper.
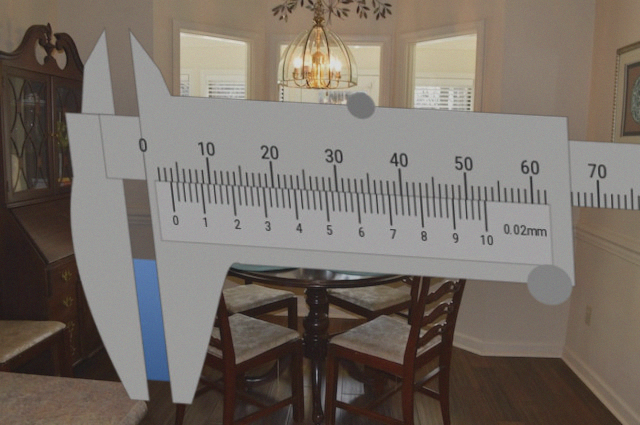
3.8 mm
